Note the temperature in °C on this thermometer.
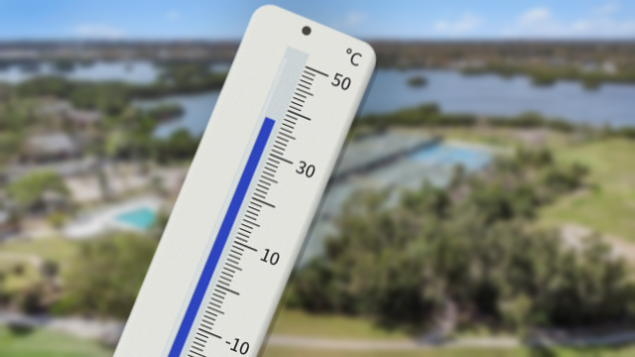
37 °C
